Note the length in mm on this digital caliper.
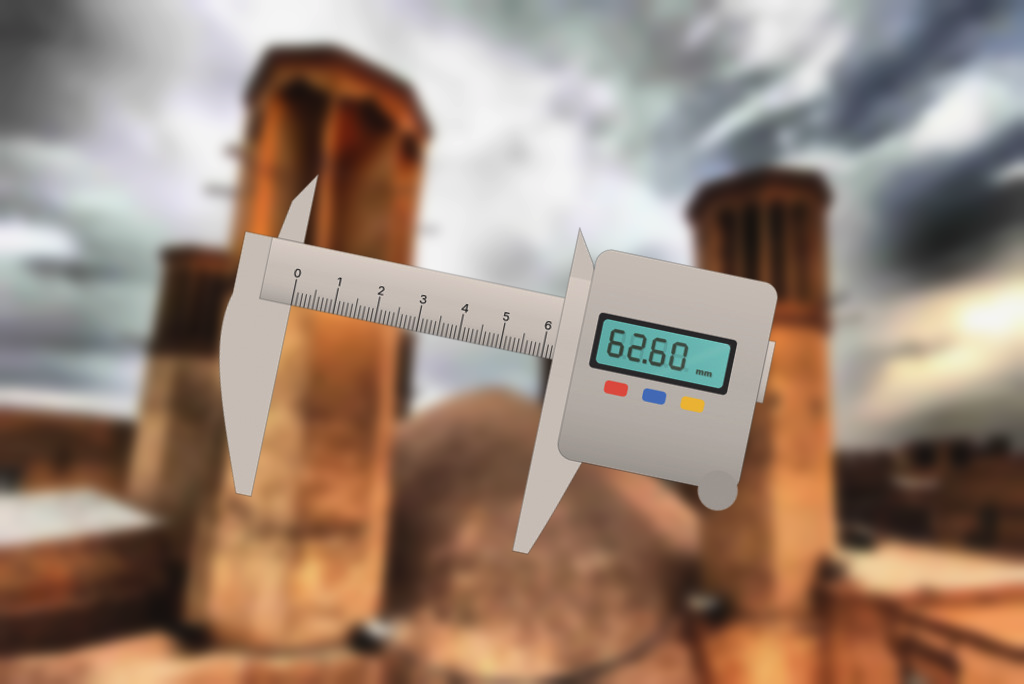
62.60 mm
